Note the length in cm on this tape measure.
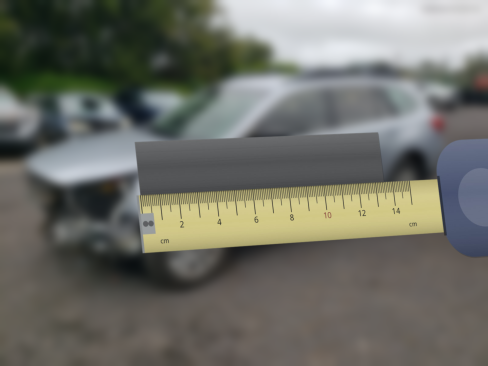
13.5 cm
